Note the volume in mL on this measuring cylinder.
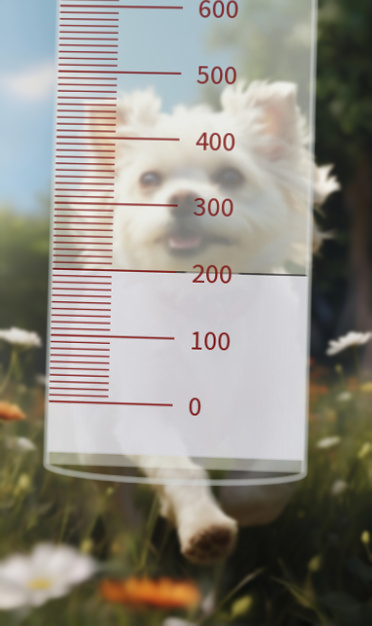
200 mL
